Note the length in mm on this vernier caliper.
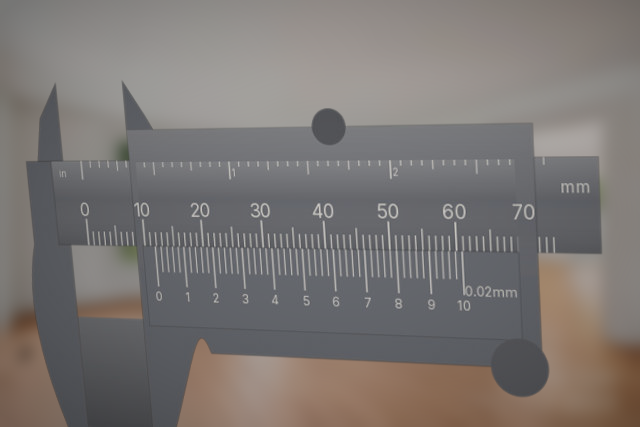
11.8 mm
